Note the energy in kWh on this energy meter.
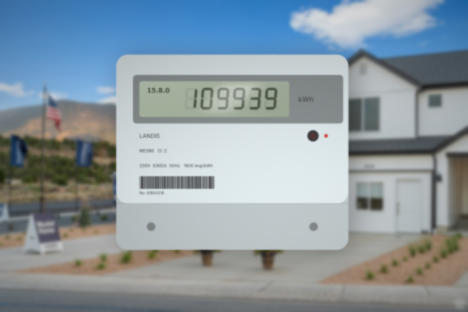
109939 kWh
